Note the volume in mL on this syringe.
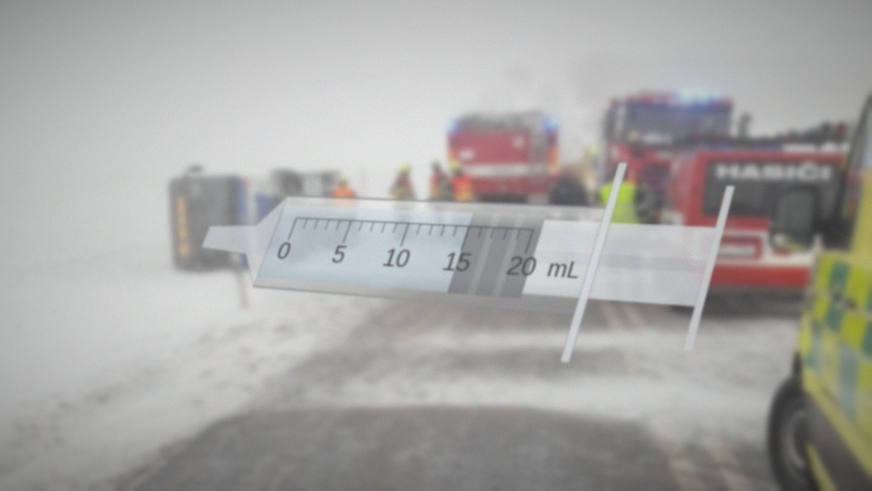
15 mL
